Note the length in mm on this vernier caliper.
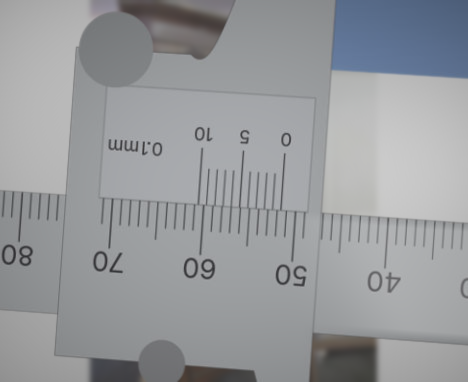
51.6 mm
